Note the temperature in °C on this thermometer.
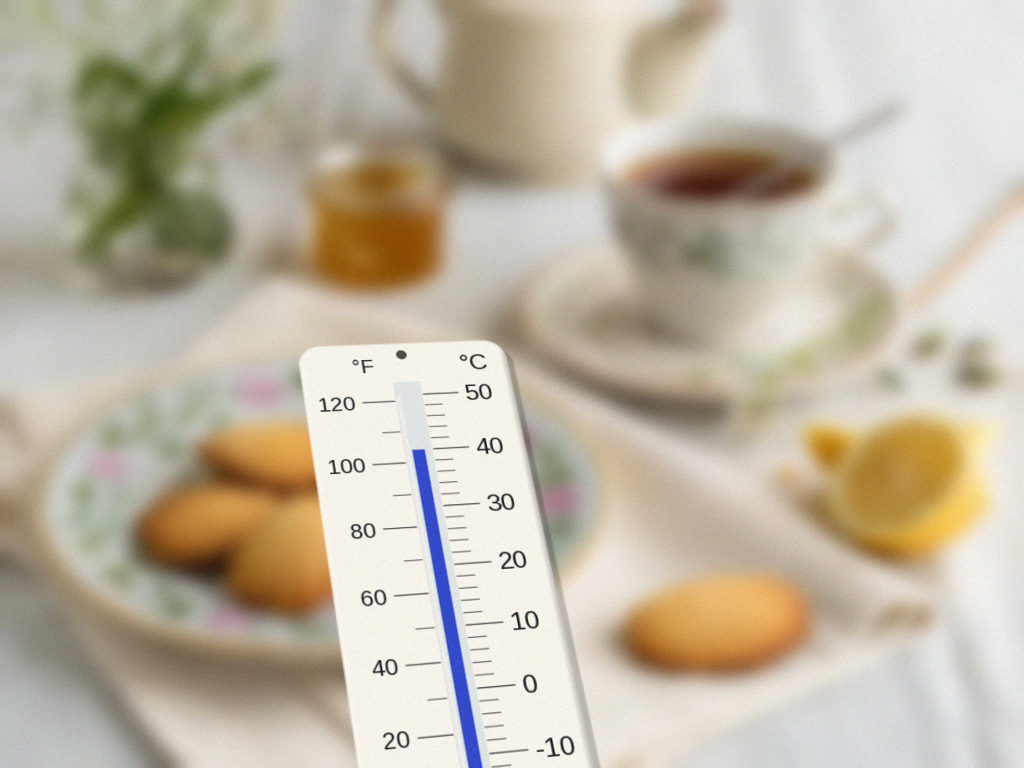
40 °C
